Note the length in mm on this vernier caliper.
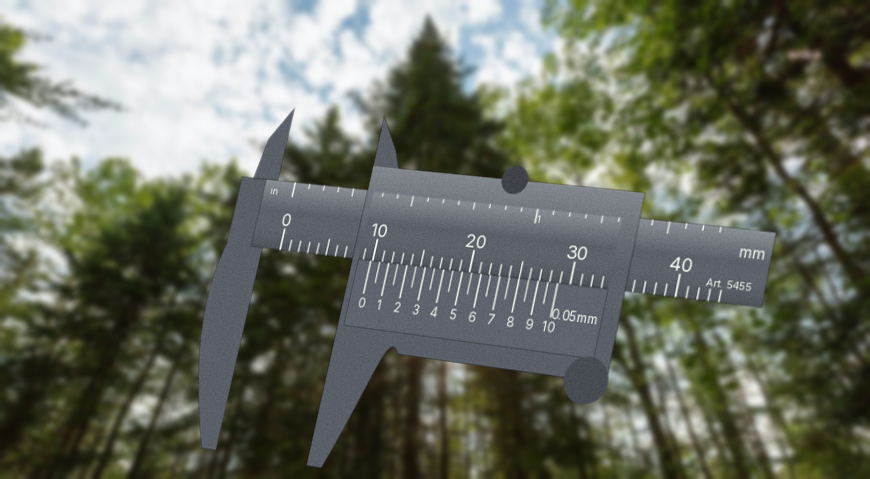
9.8 mm
